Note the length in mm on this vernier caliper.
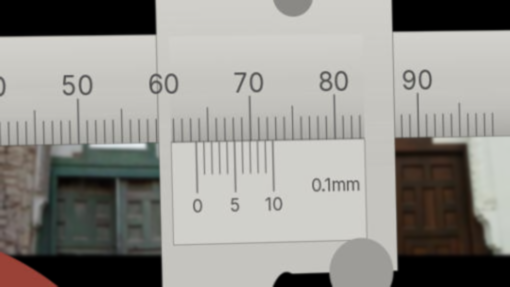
63.6 mm
